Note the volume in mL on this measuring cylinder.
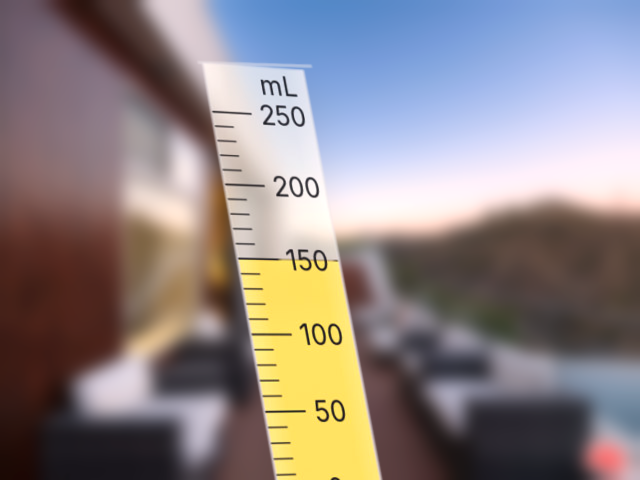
150 mL
